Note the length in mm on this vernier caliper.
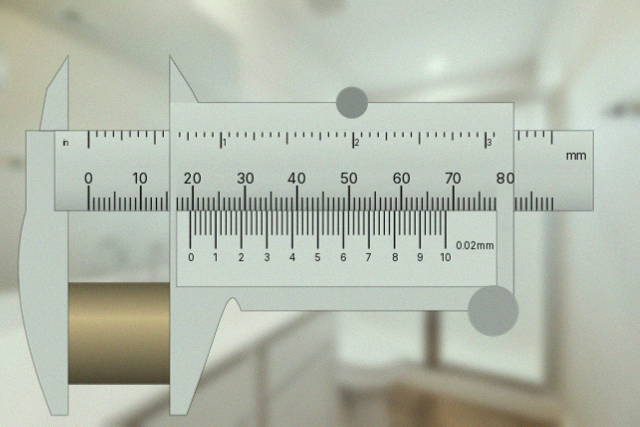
19.5 mm
